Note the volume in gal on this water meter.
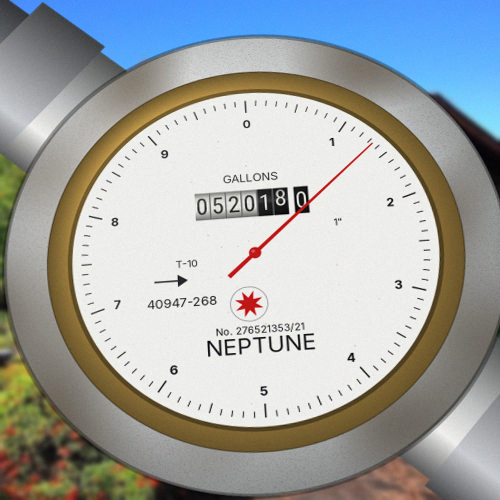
520181.3 gal
